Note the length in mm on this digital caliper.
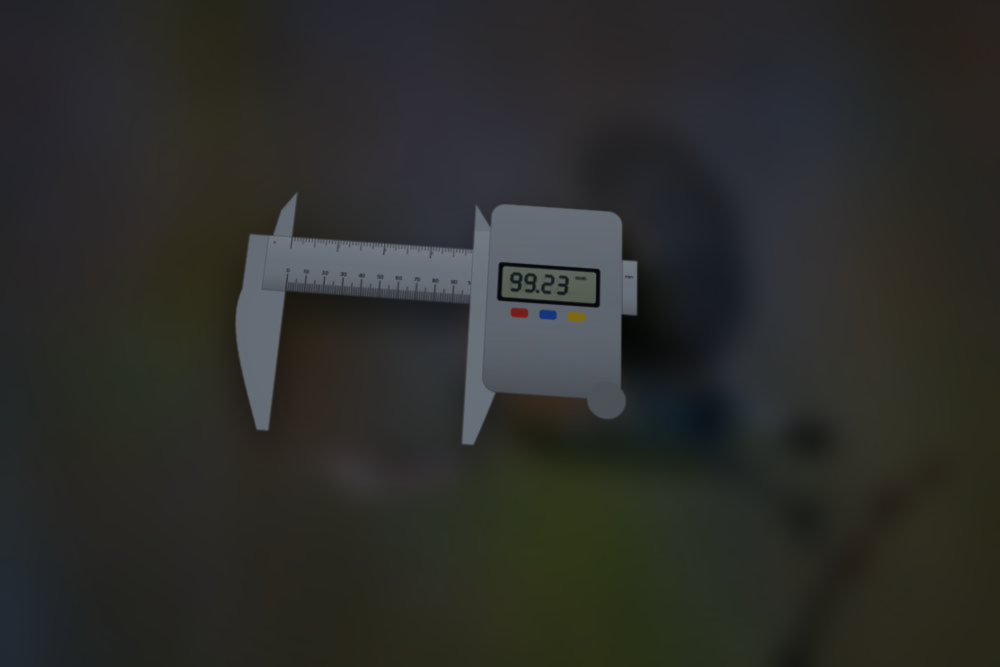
99.23 mm
